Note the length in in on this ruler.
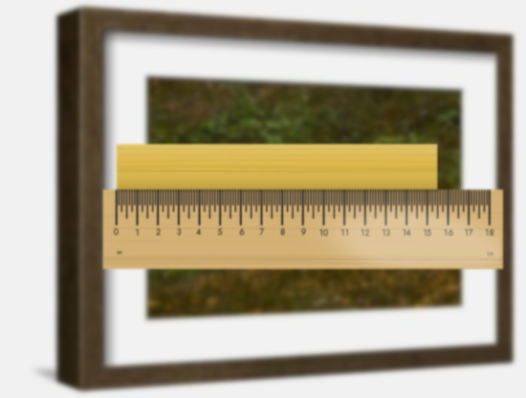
15.5 in
